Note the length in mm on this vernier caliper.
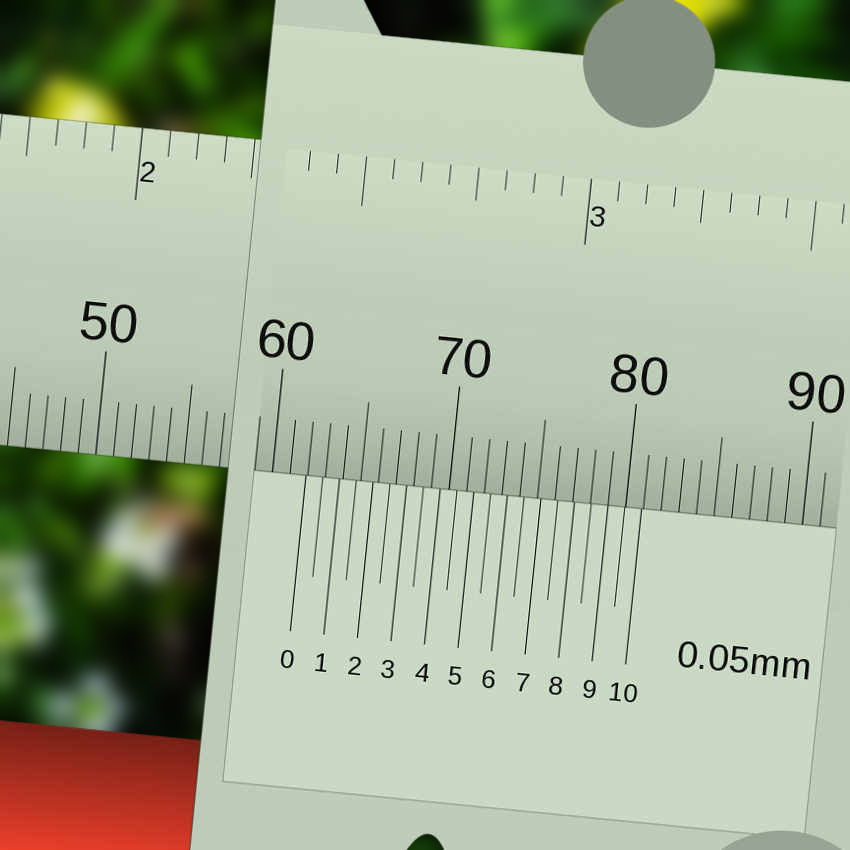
61.9 mm
